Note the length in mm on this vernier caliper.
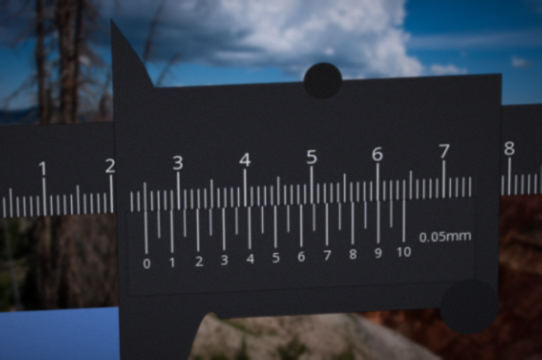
25.0 mm
